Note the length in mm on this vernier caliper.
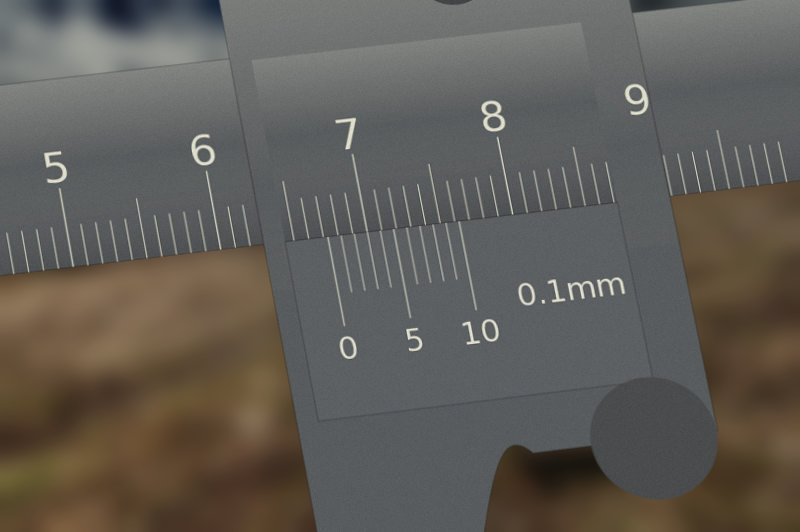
67.3 mm
